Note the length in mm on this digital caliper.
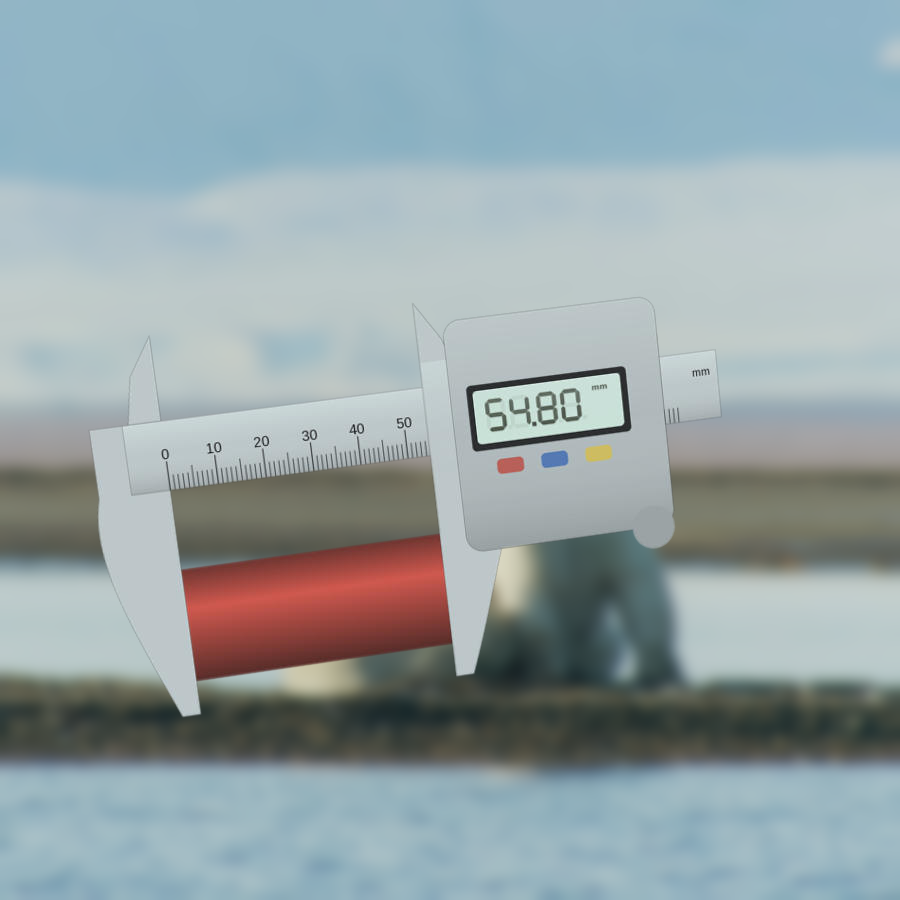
54.80 mm
